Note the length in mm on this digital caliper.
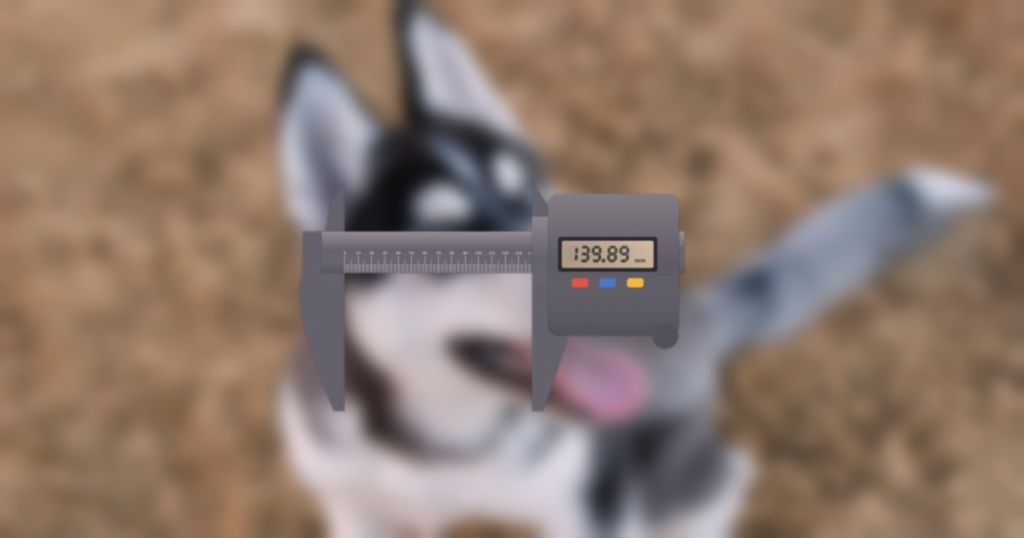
139.89 mm
